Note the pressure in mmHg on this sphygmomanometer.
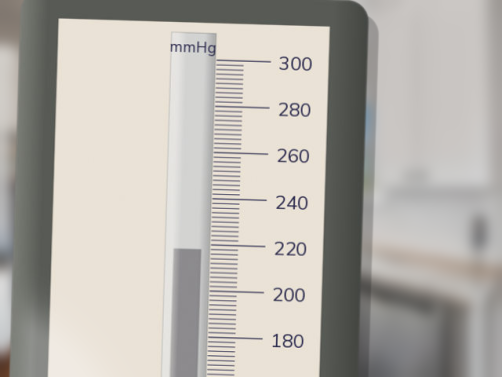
218 mmHg
